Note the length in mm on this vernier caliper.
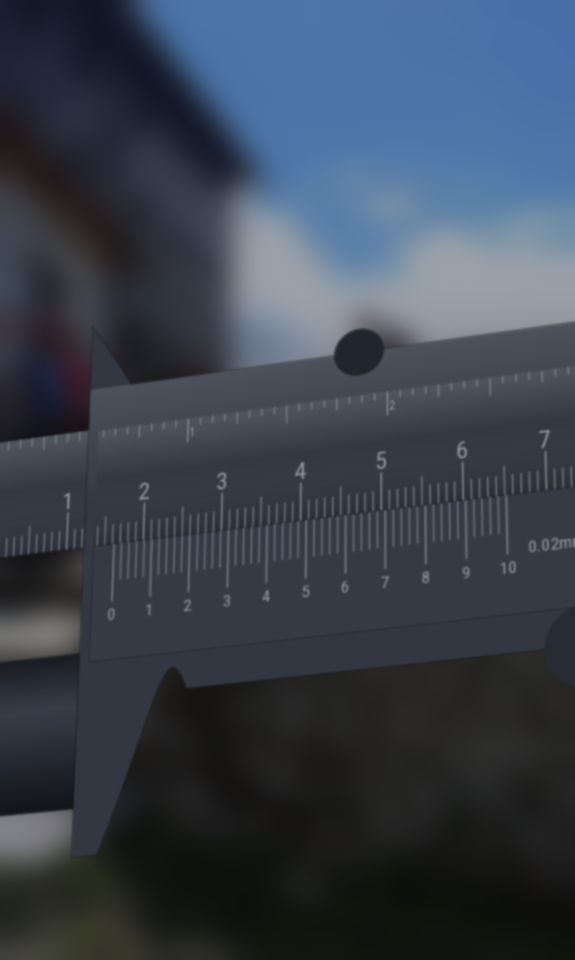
16.2 mm
